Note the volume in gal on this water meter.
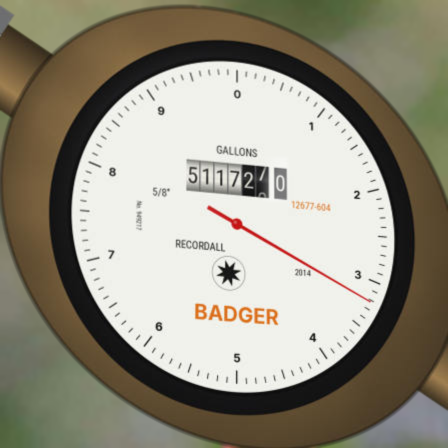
5117273.2 gal
